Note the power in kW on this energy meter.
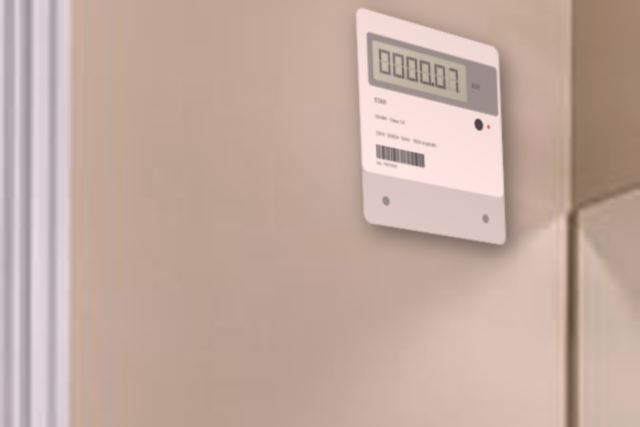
0.07 kW
